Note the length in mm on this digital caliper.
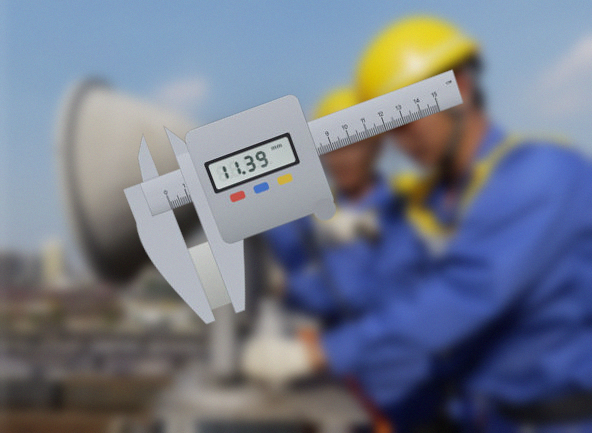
11.39 mm
